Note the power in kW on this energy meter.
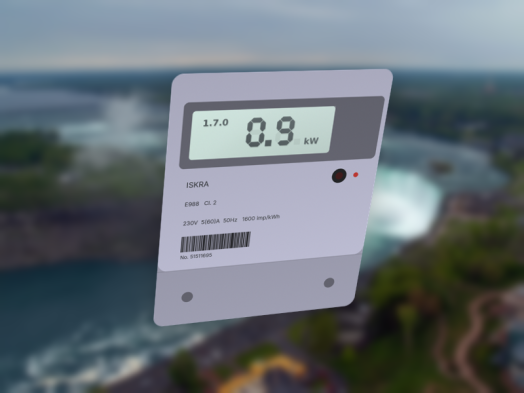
0.9 kW
